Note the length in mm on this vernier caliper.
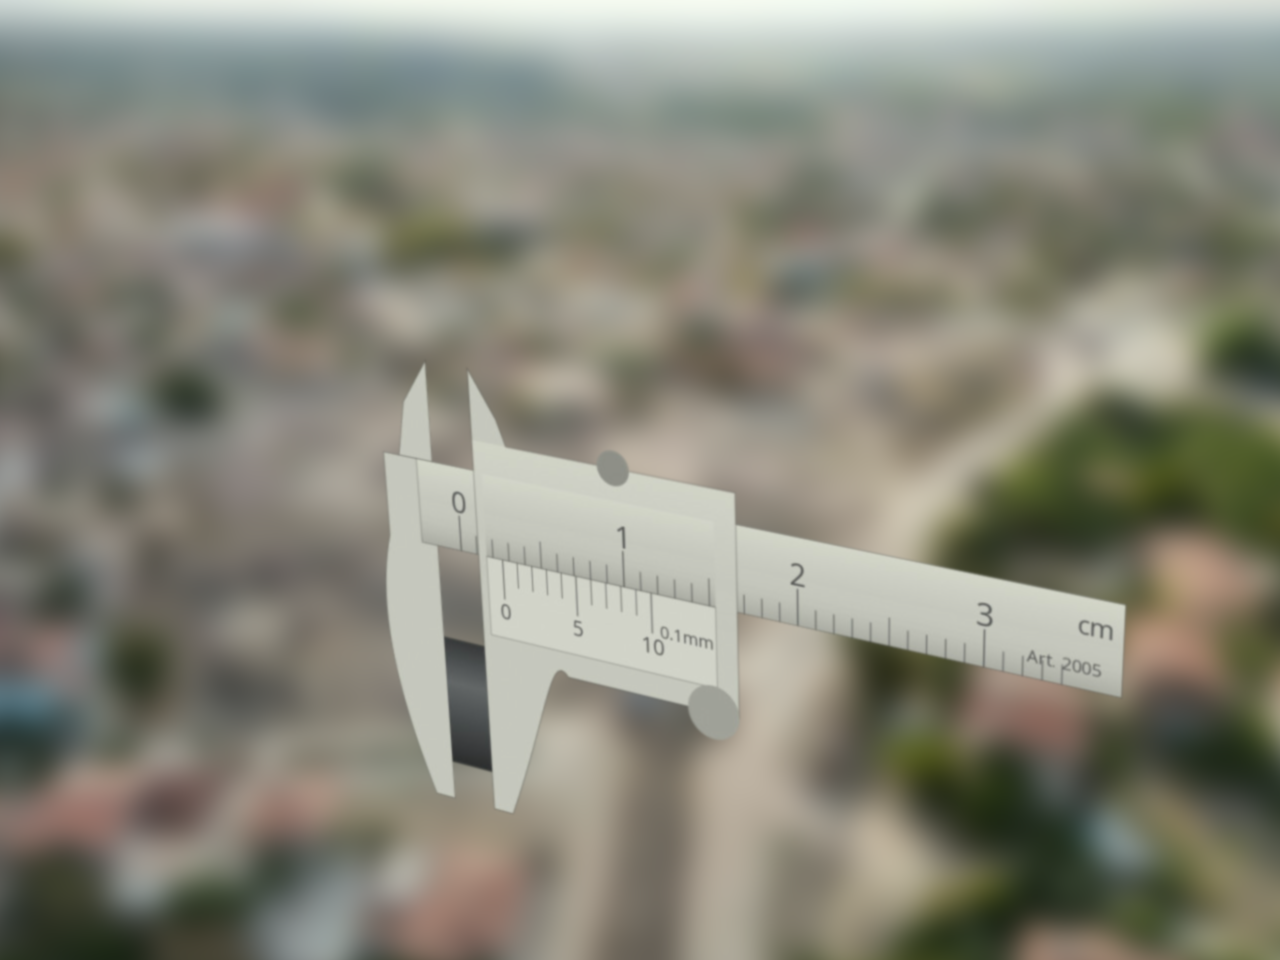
2.6 mm
